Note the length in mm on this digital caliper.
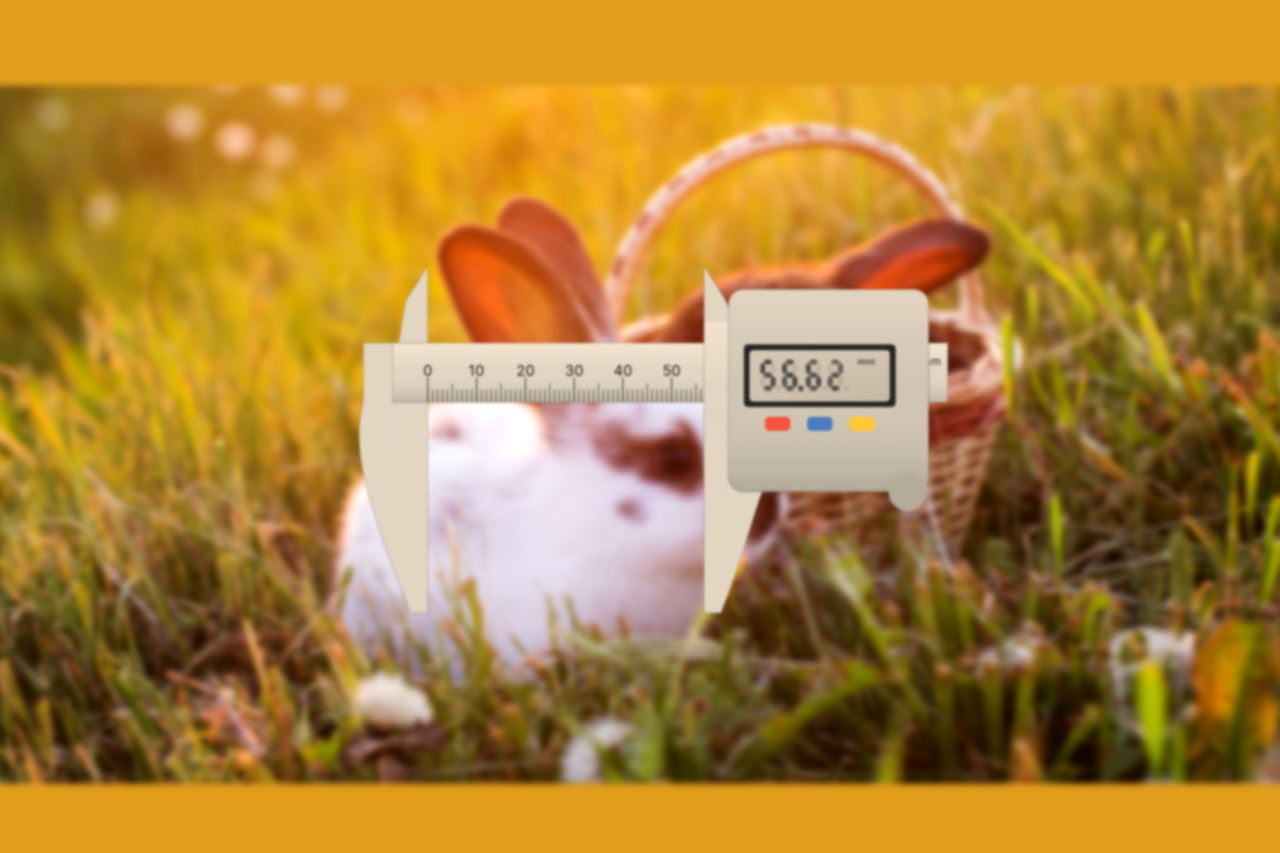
56.62 mm
